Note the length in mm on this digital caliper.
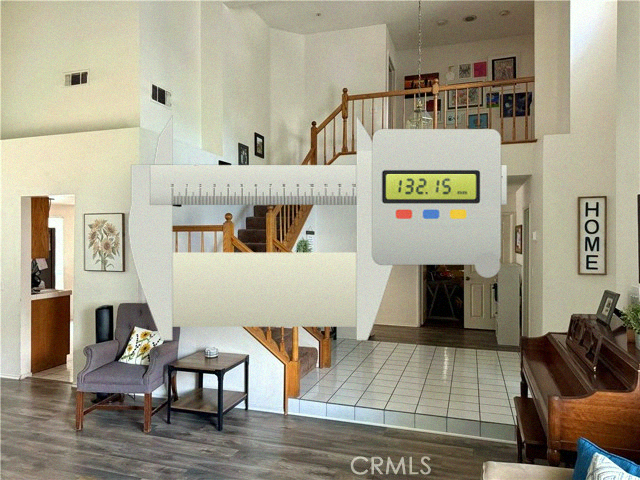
132.15 mm
